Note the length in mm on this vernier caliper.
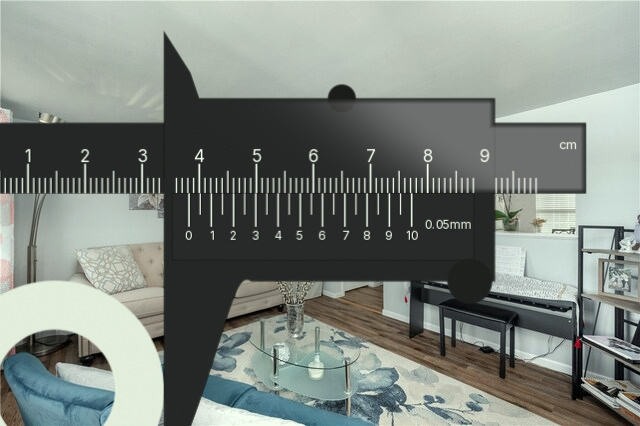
38.2 mm
